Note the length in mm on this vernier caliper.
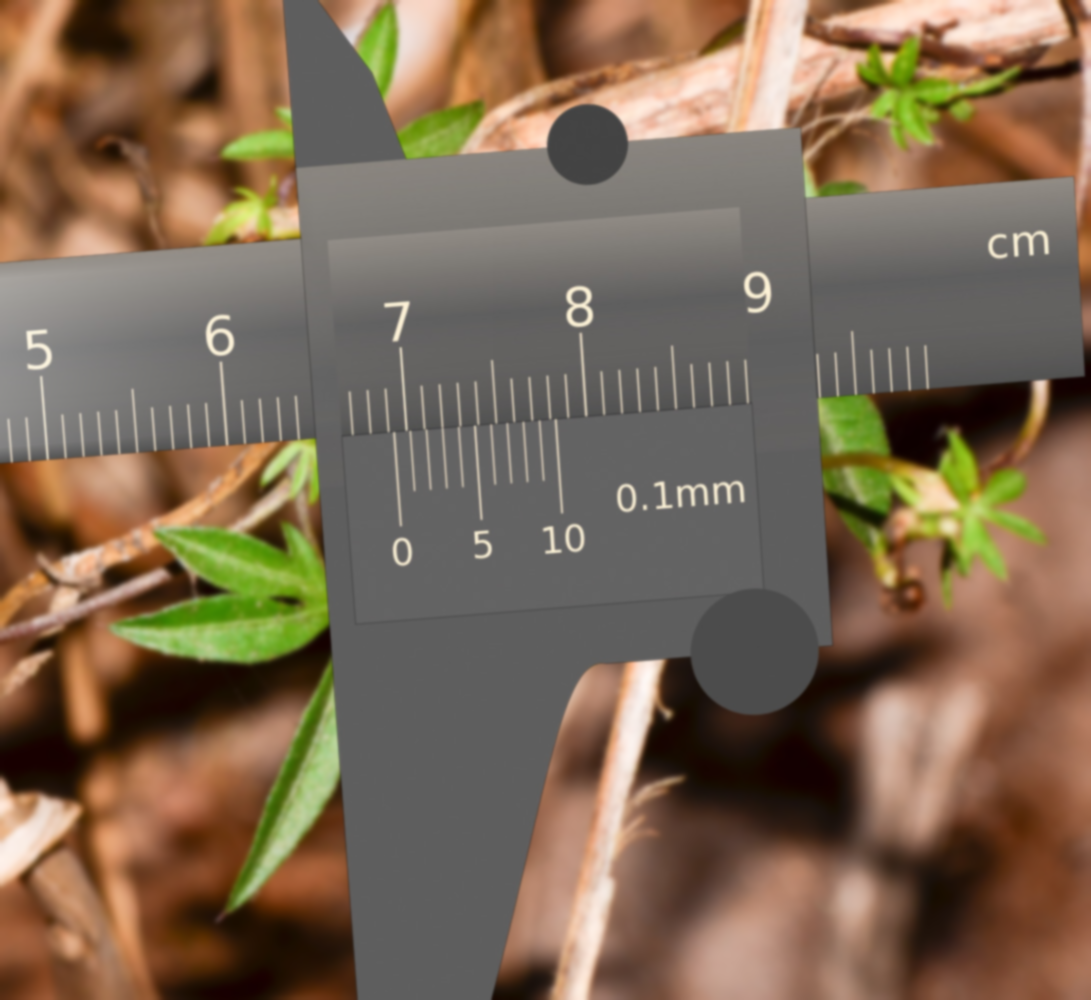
69.3 mm
